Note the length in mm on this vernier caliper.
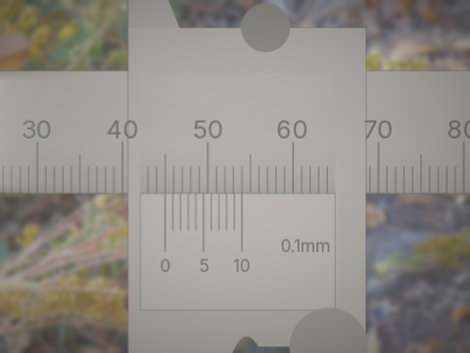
45.0 mm
